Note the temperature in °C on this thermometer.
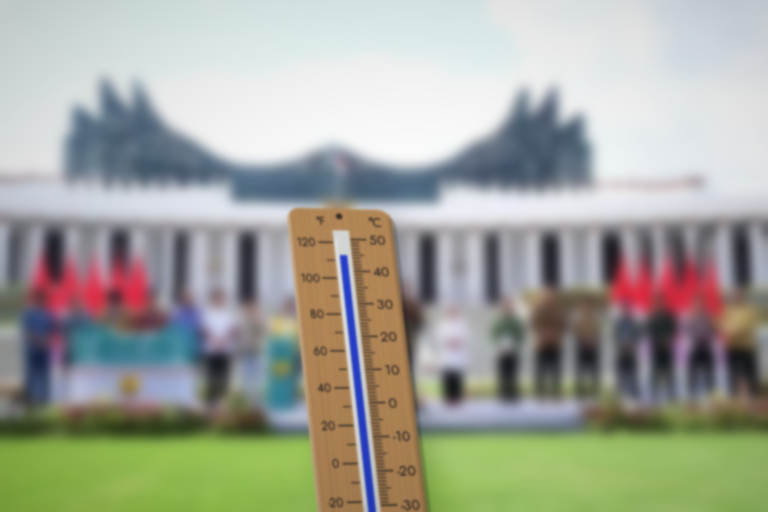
45 °C
